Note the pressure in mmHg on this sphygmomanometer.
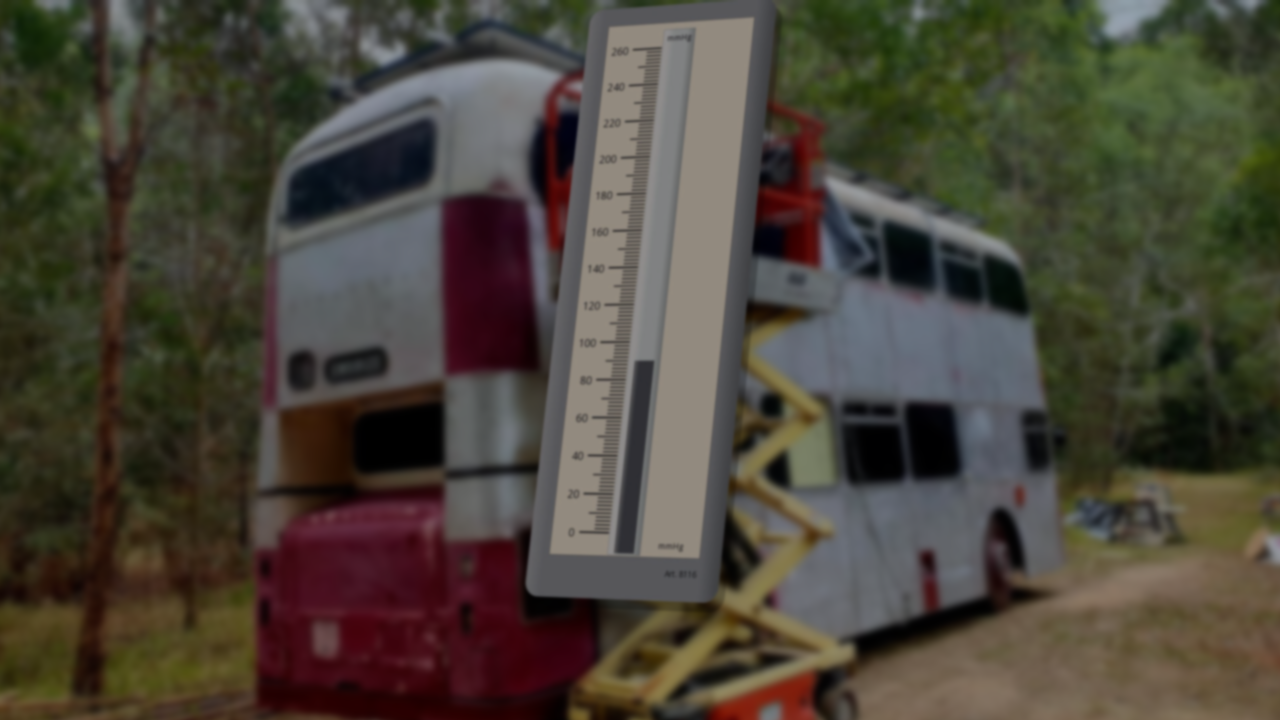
90 mmHg
